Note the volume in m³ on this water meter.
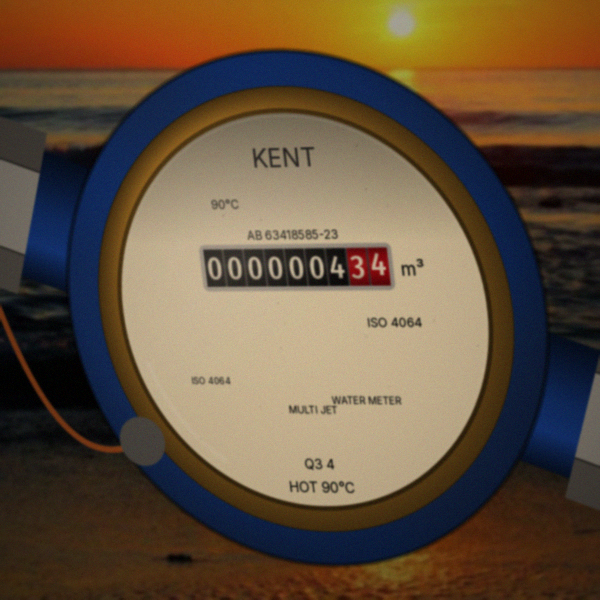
4.34 m³
